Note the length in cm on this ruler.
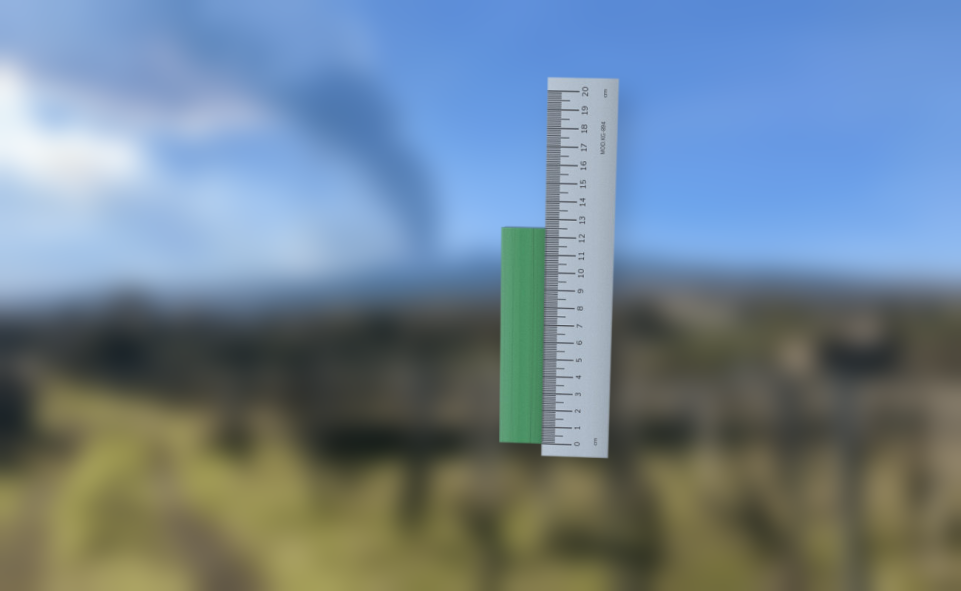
12.5 cm
